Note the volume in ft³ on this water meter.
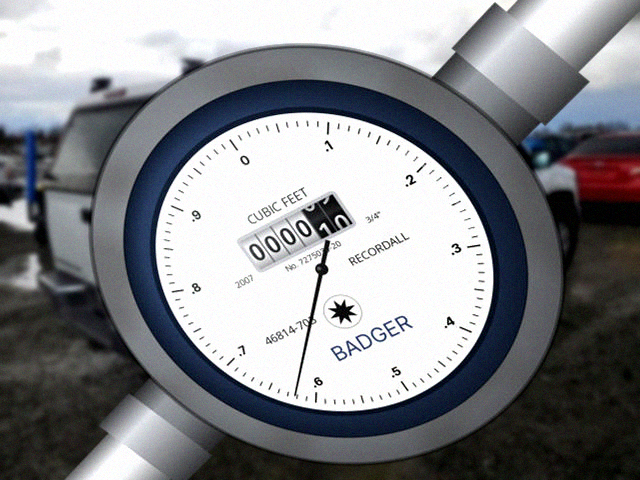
9.62 ft³
